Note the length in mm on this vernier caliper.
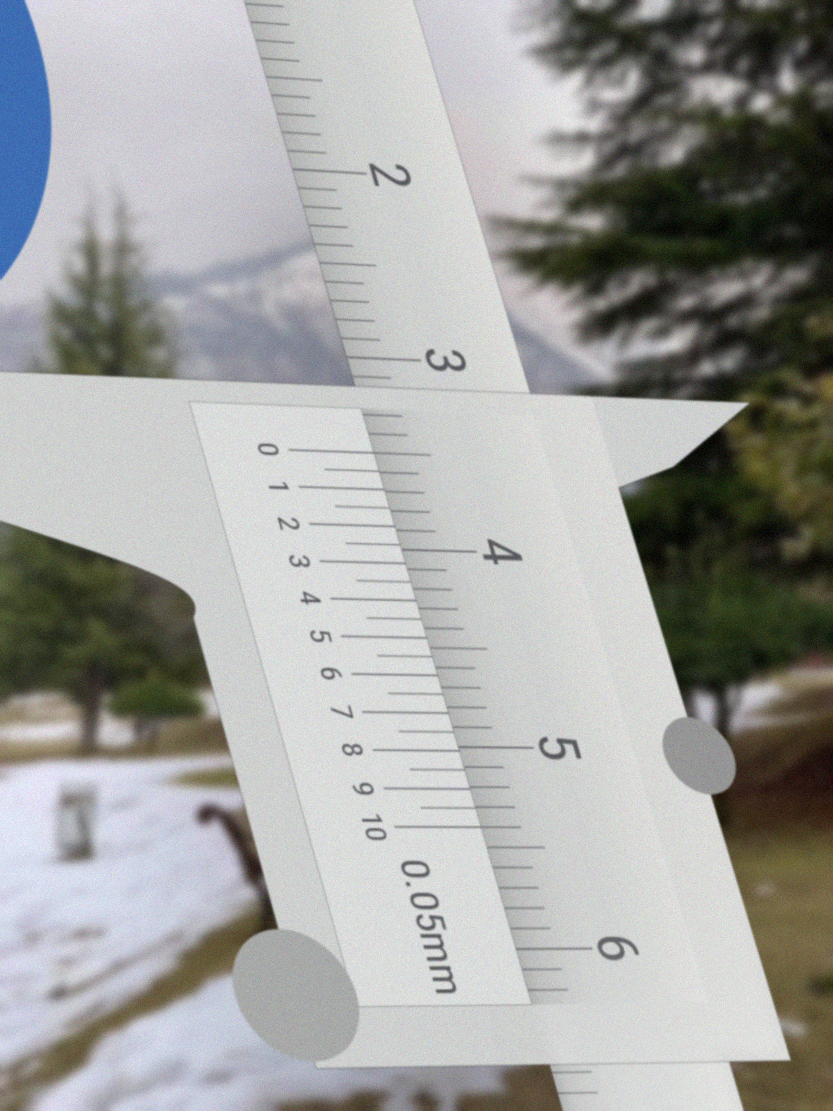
35.0 mm
